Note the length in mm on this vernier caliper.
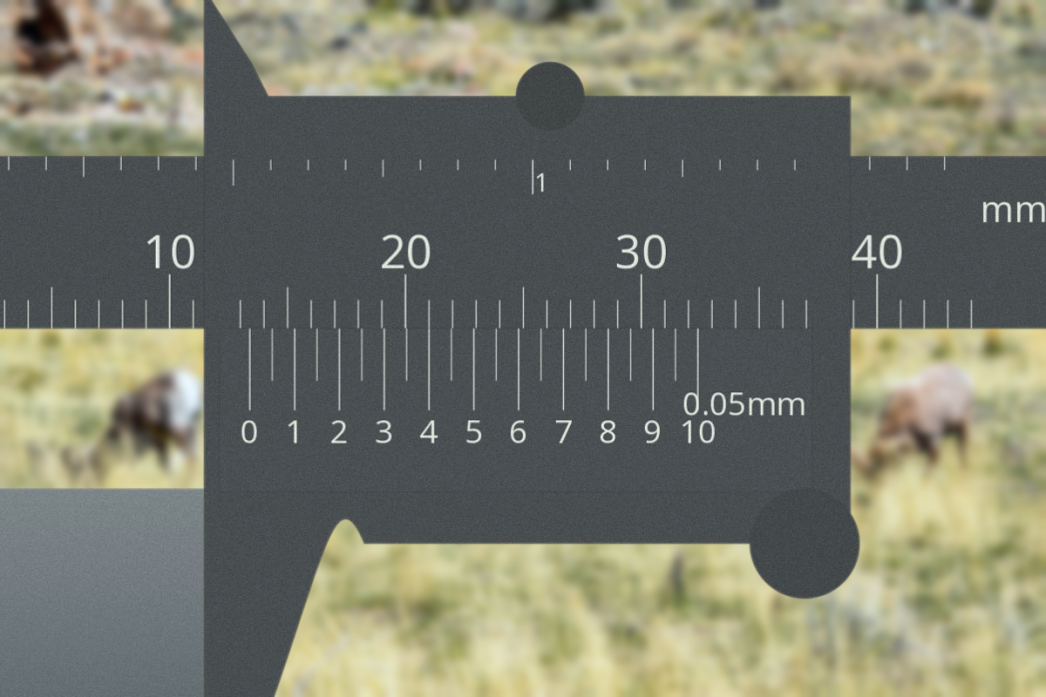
13.40 mm
